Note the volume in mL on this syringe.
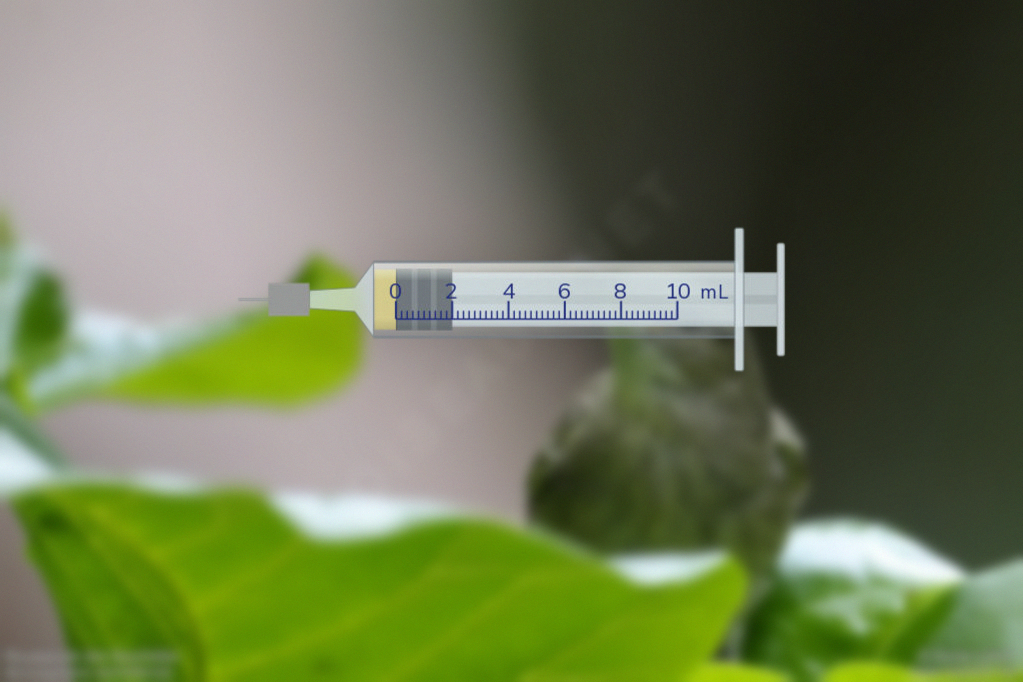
0 mL
